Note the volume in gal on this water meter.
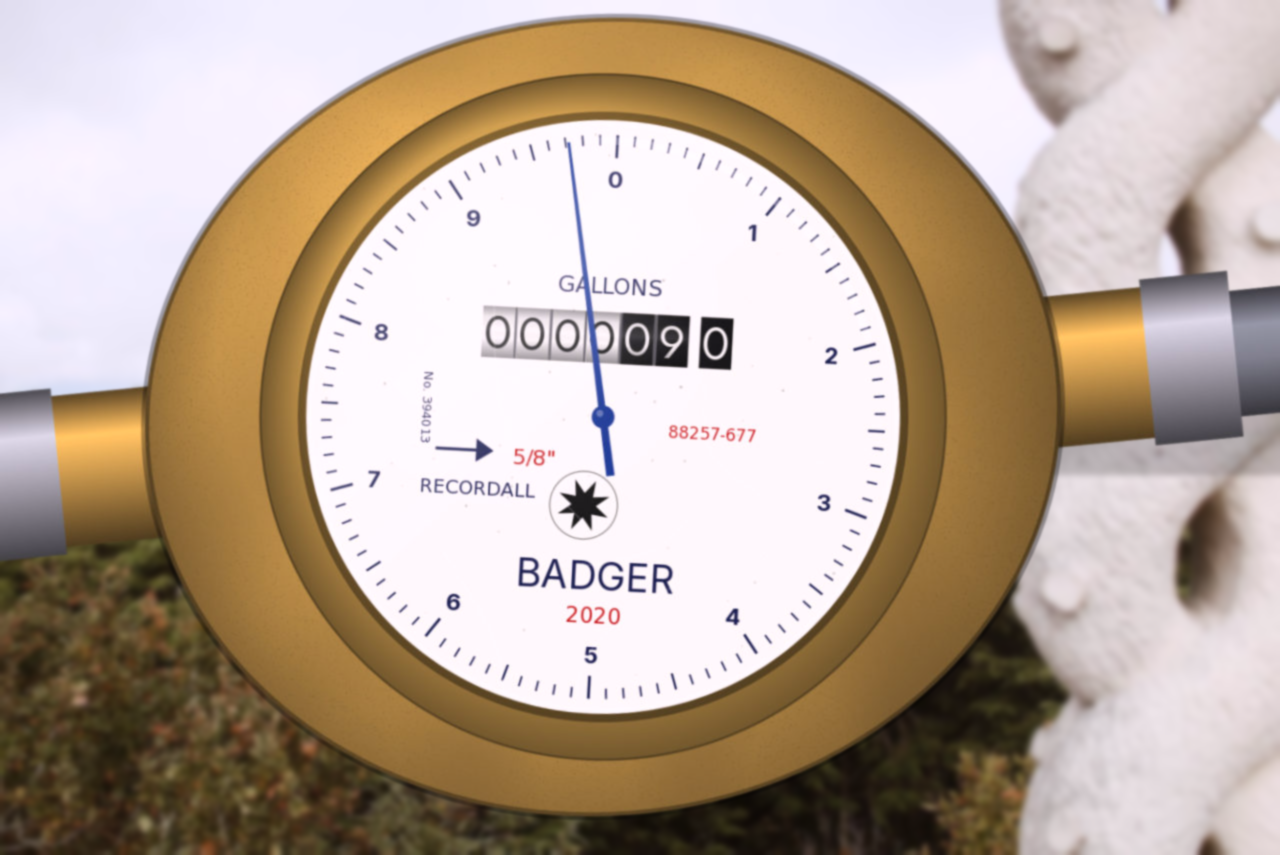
89.7 gal
